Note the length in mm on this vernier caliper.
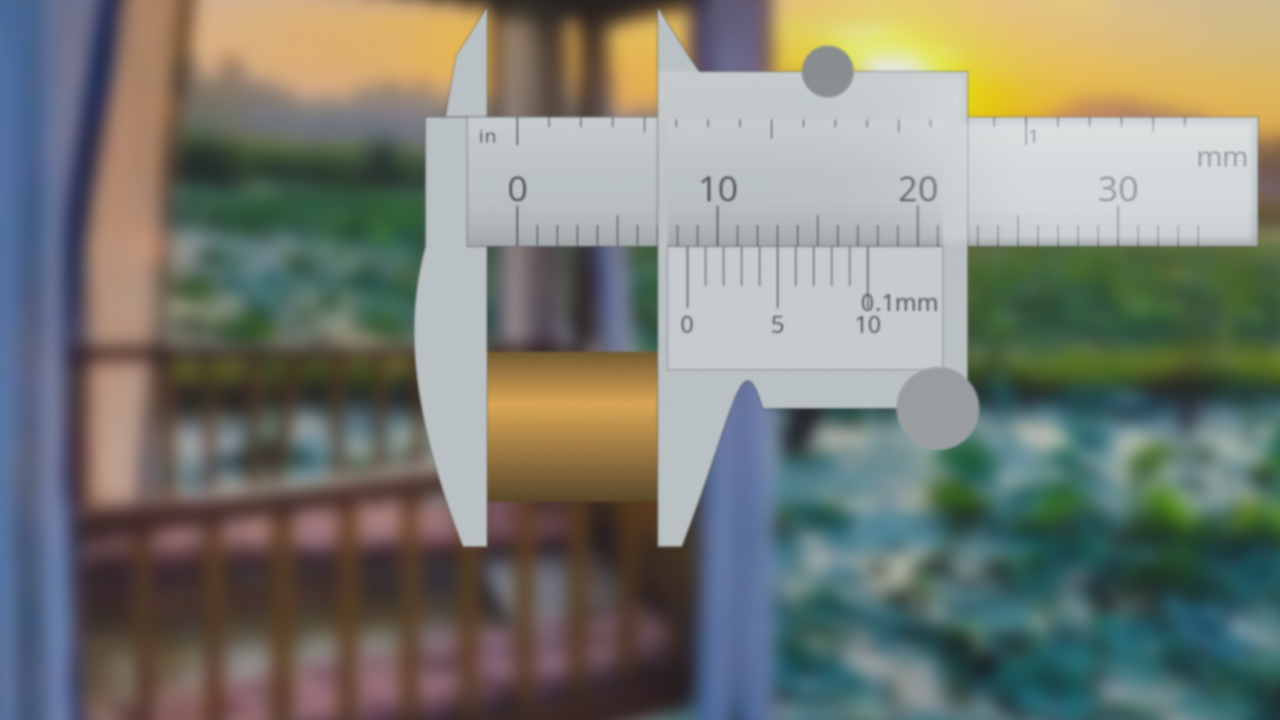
8.5 mm
